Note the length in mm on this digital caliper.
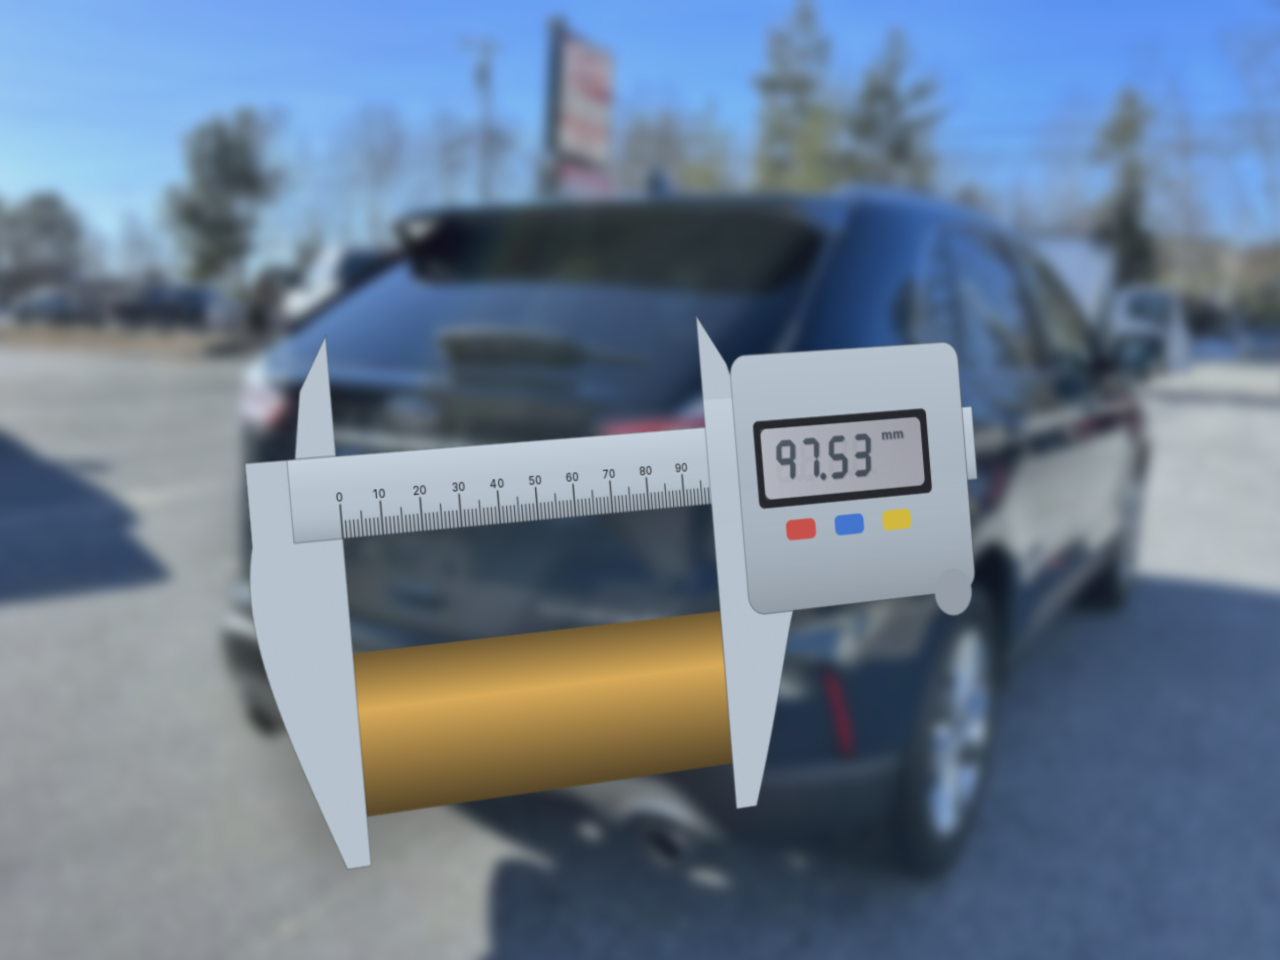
97.53 mm
